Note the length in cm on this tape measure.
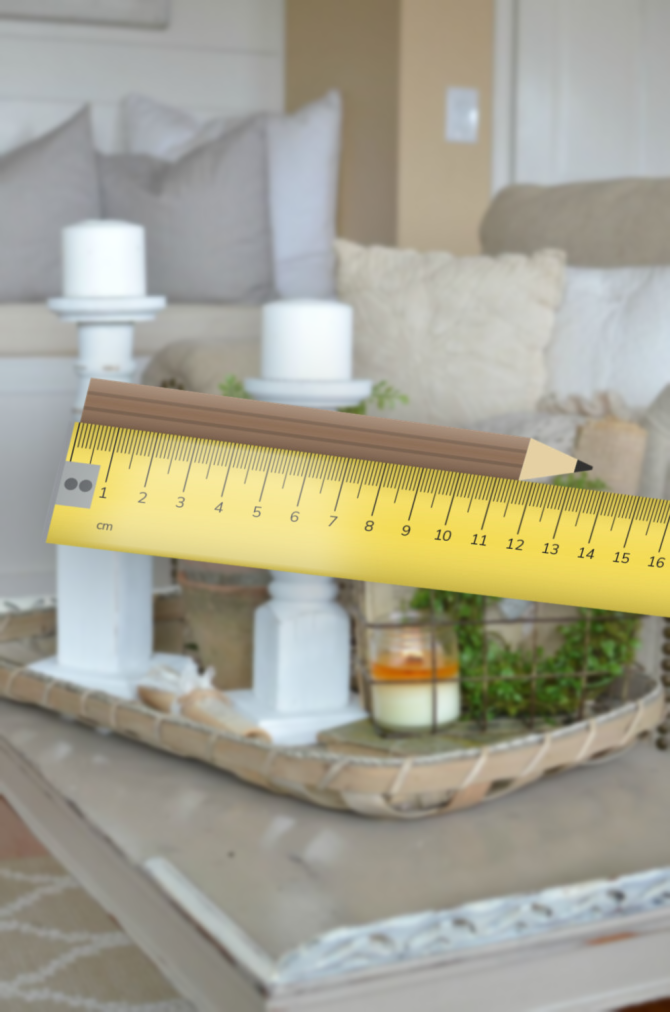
13.5 cm
